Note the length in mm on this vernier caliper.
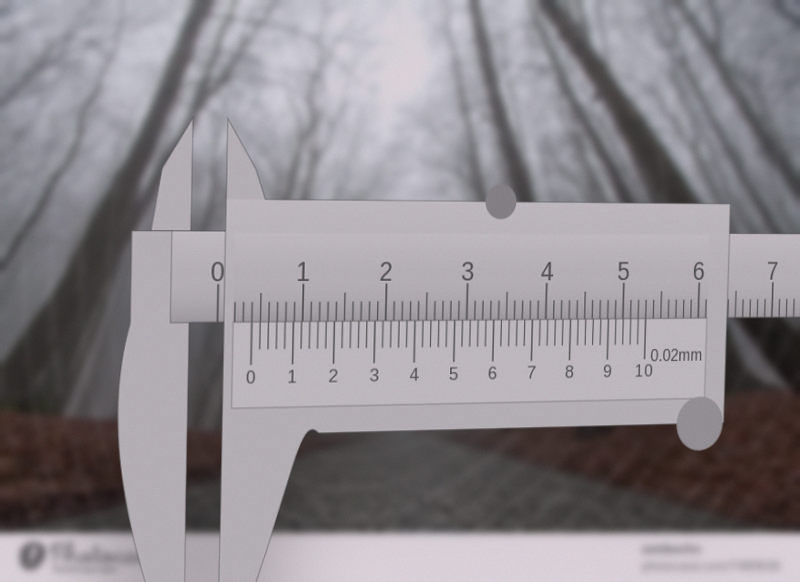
4.0 mm
